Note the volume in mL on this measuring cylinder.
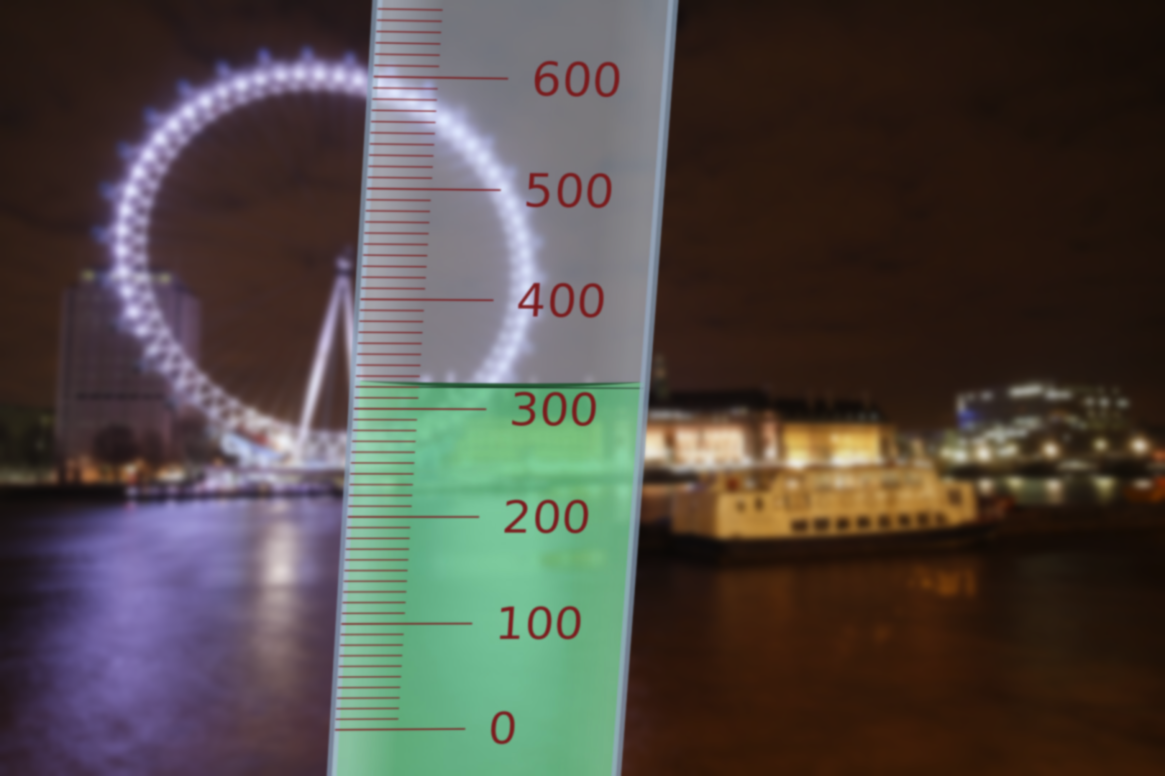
320 mL
